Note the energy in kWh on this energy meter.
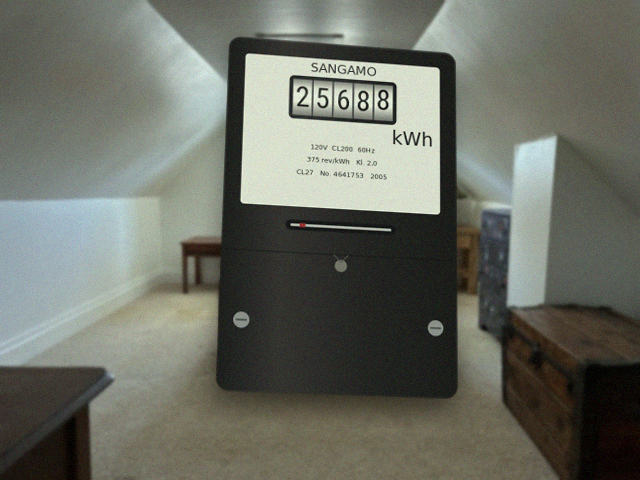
25688 kWh
